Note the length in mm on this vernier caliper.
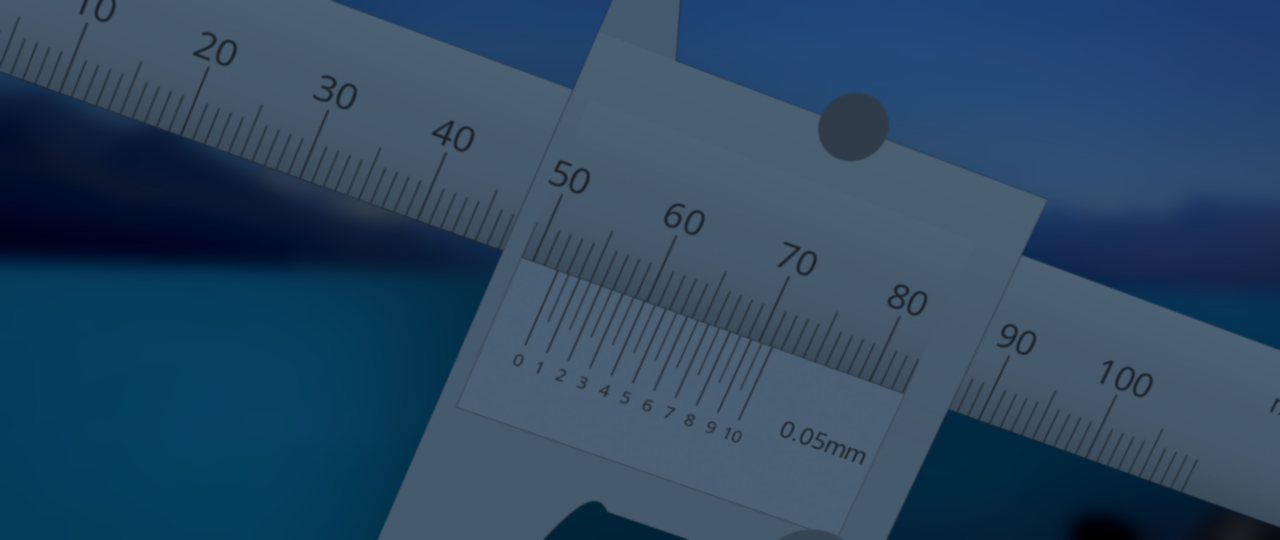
52.2 mm
